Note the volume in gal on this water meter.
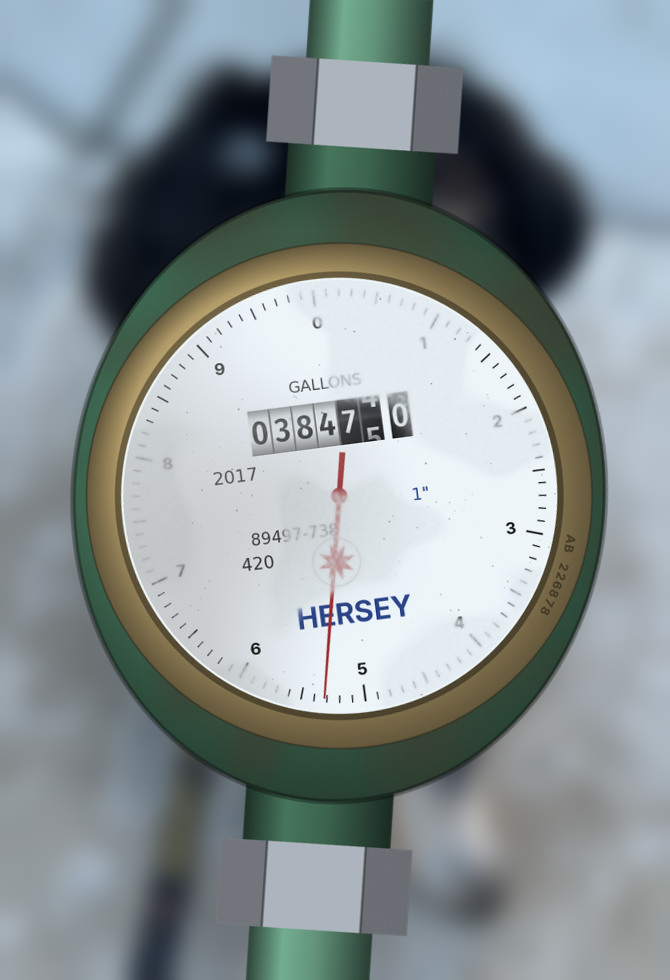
384745.3 gal
